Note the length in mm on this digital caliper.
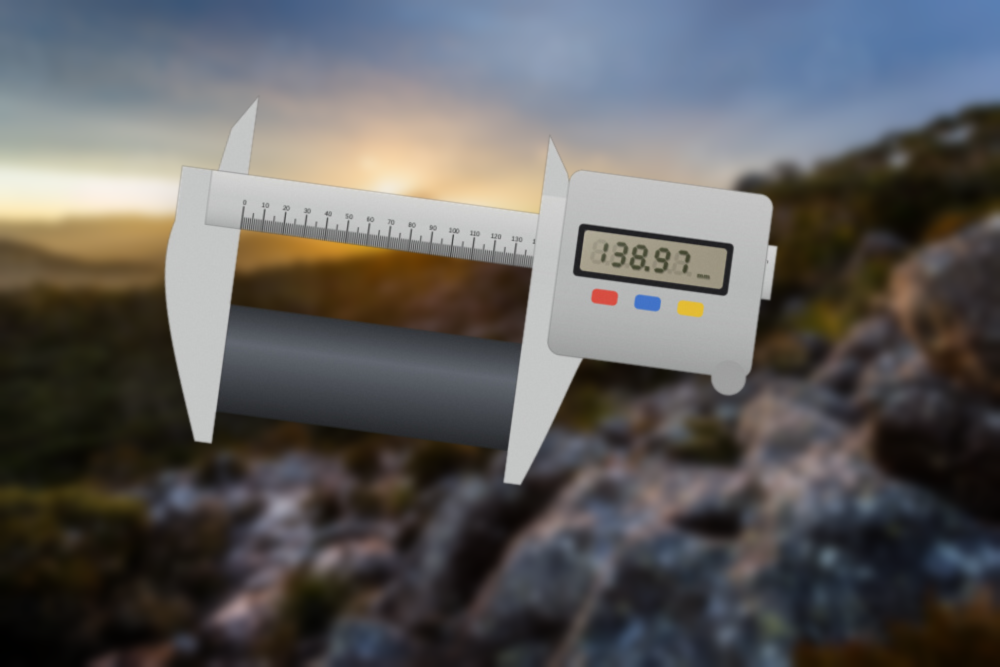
138.97 mm
